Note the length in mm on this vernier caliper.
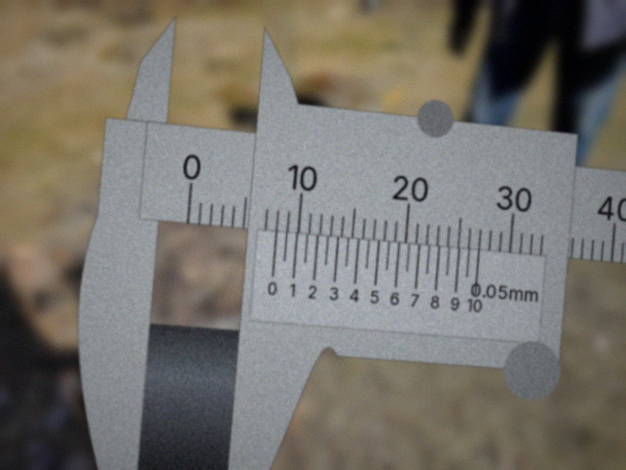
8.0 mm
